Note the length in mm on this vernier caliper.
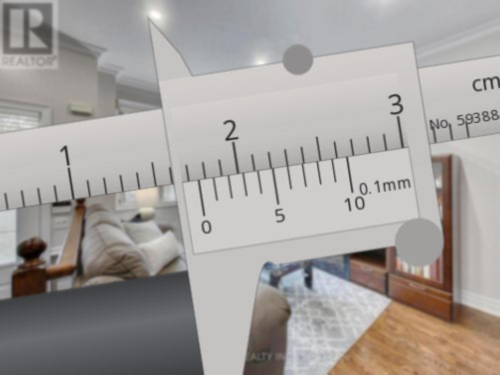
17.6 mm
